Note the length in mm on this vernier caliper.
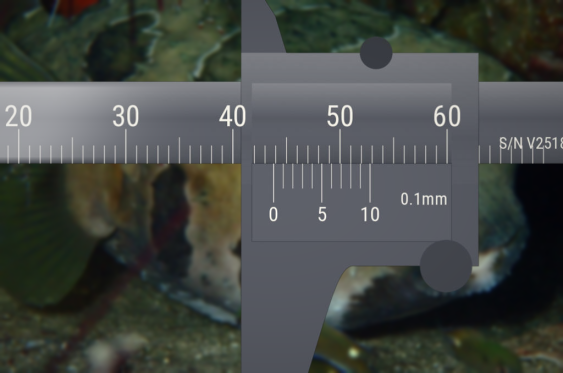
43.8 mm
